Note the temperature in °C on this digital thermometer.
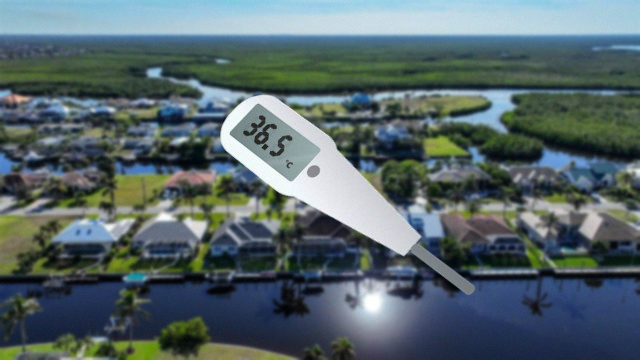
36.5 °C
